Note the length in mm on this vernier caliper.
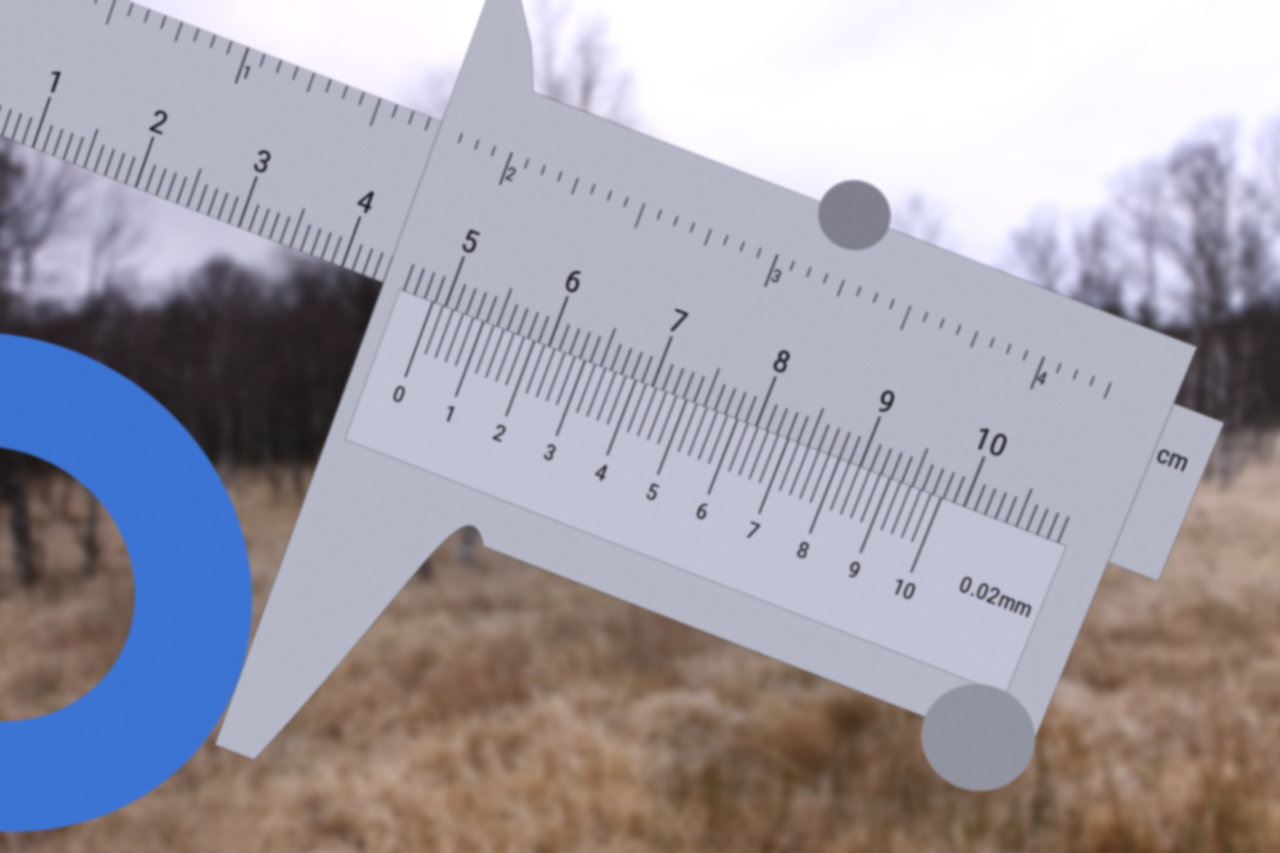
48.8 mm
